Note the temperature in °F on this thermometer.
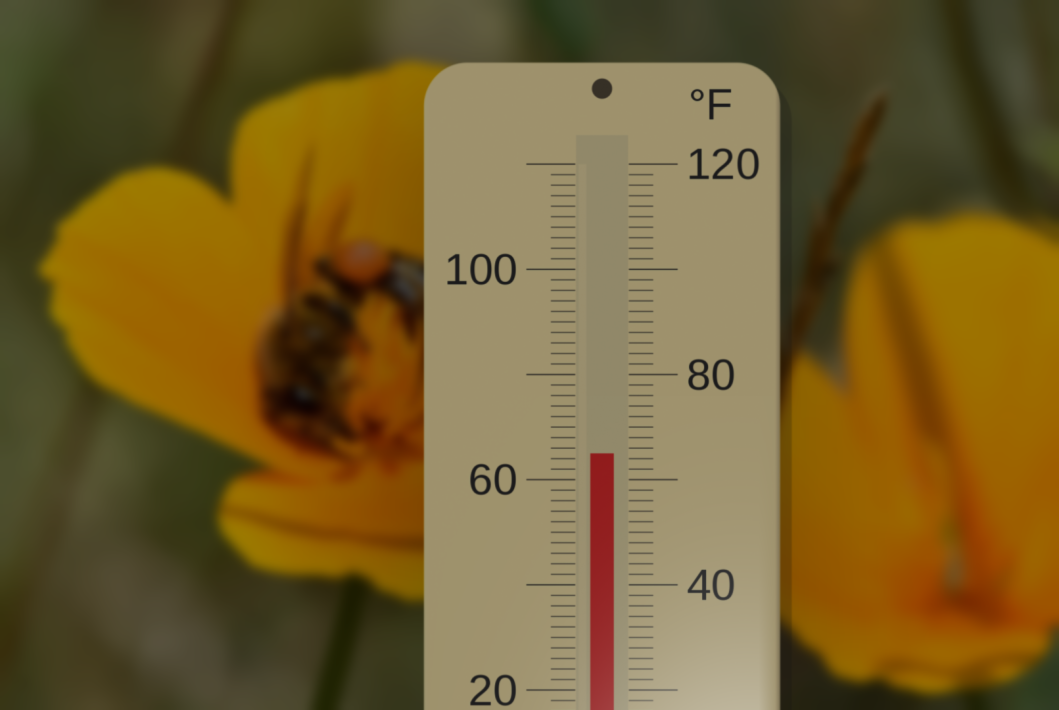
65 °F
